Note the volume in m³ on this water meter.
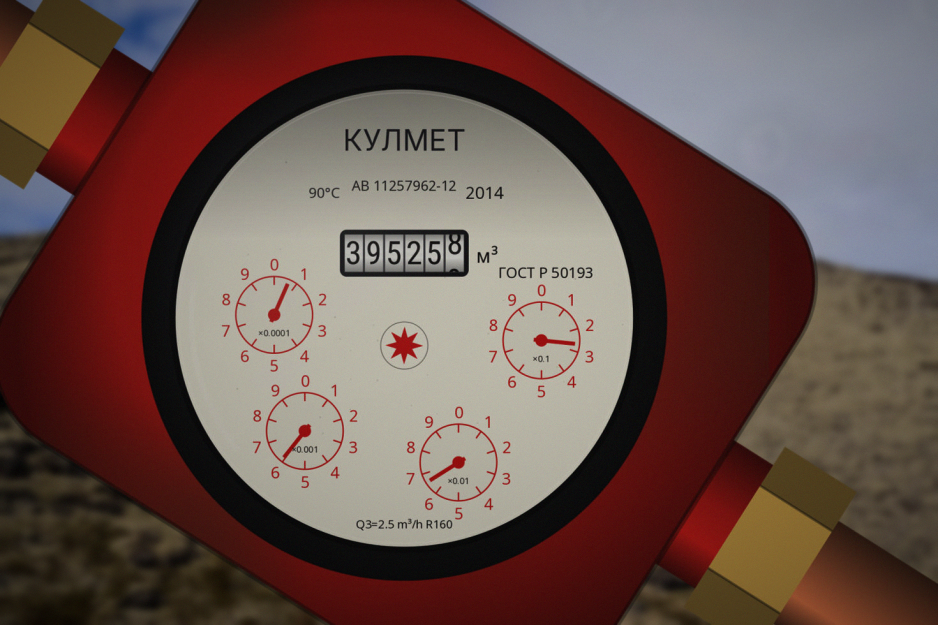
395258.2660 m³
